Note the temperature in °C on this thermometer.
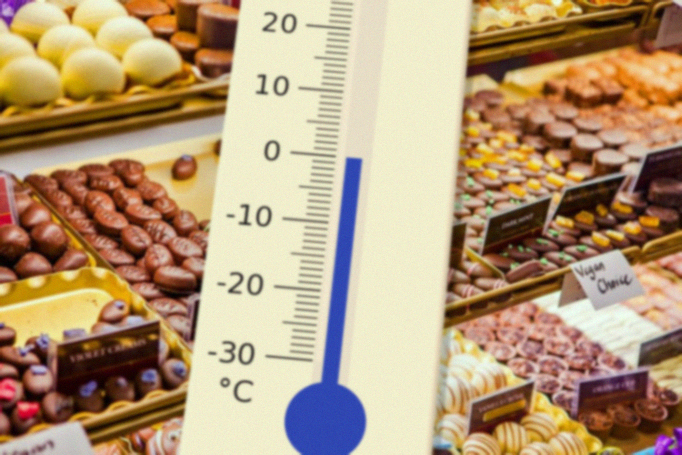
0 °C
